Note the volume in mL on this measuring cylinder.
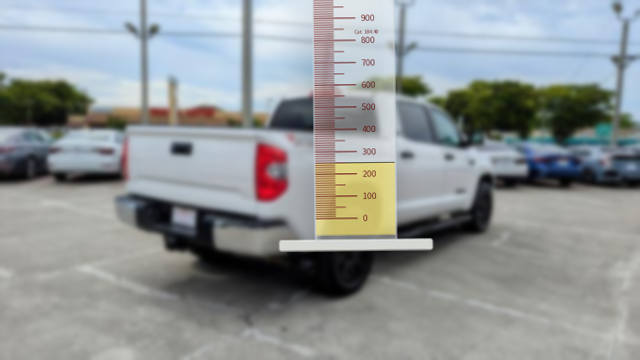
250 mL
